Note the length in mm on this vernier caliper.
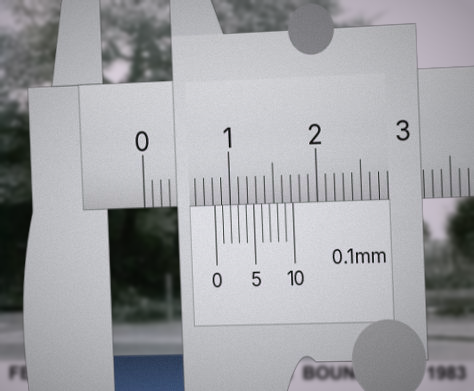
8.2 mm
